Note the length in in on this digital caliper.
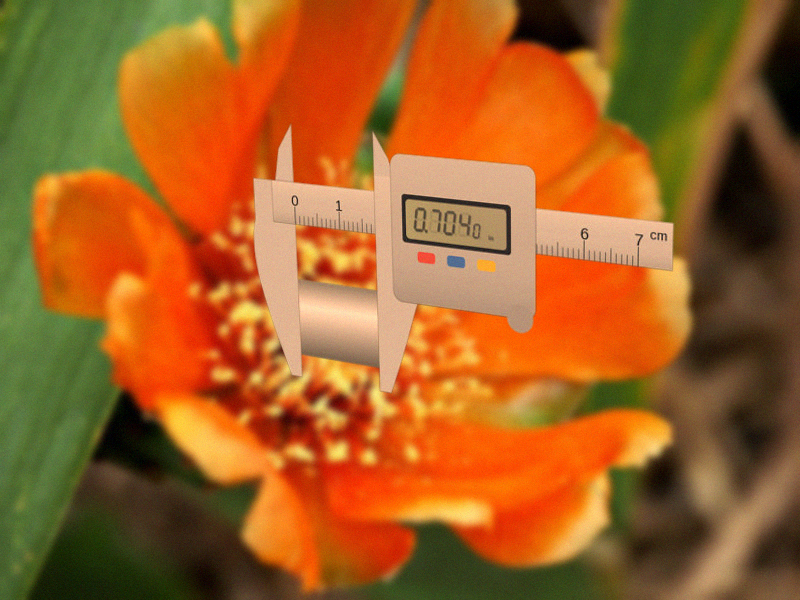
0.7040 in
